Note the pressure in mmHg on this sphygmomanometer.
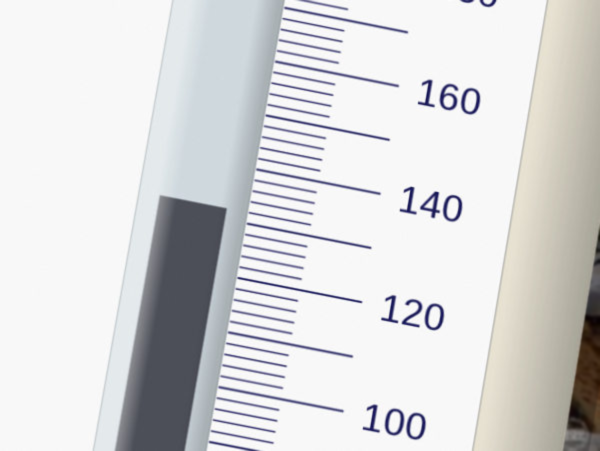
132 mmHg
